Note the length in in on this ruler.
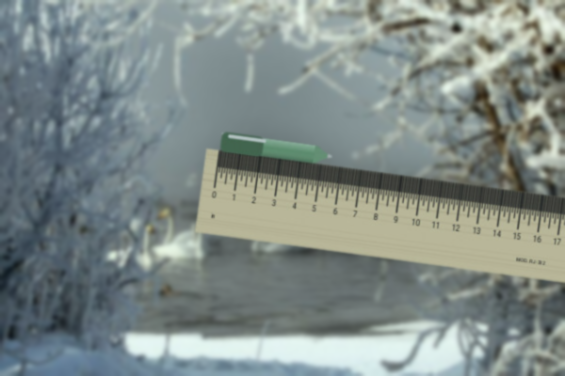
5.5 in
